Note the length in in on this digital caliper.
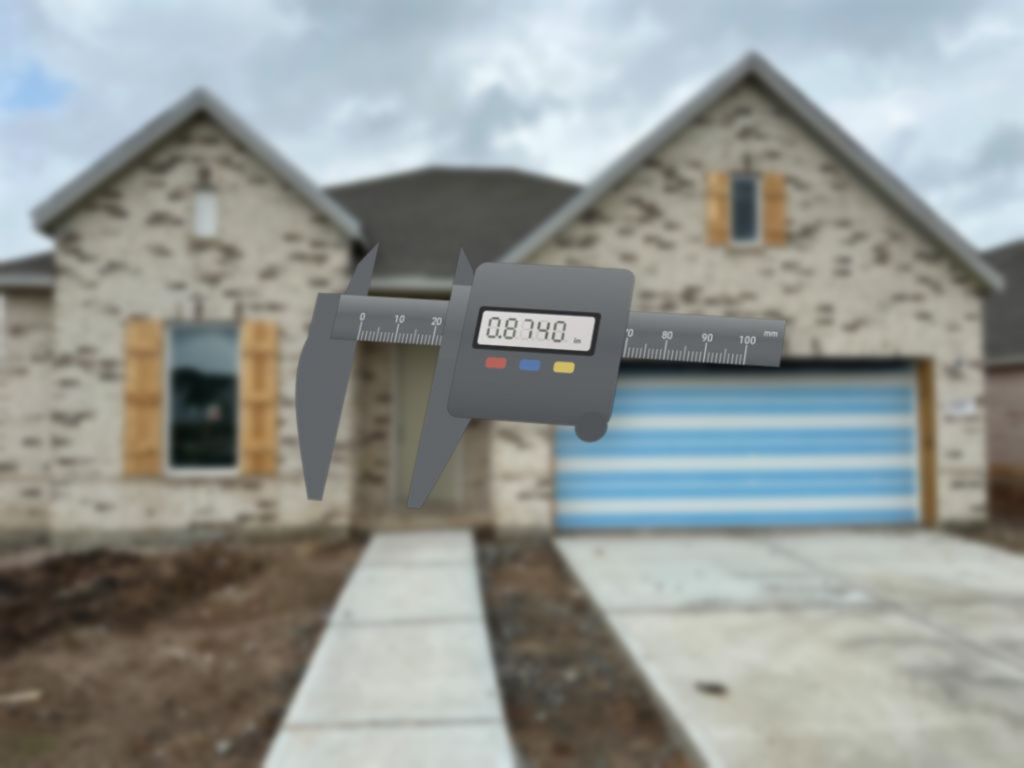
0.8740 in
